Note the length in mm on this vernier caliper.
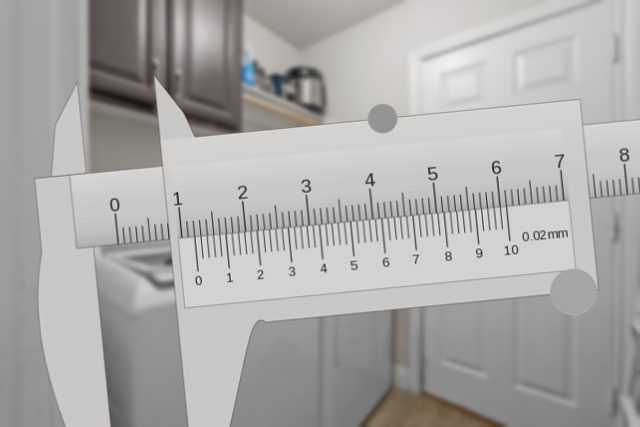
12.0 mm
